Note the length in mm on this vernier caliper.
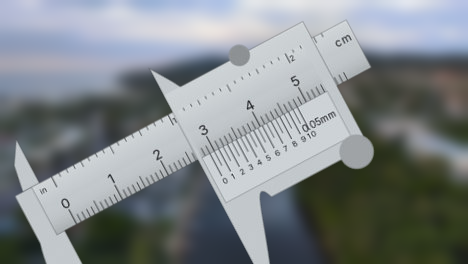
29.0 mm
